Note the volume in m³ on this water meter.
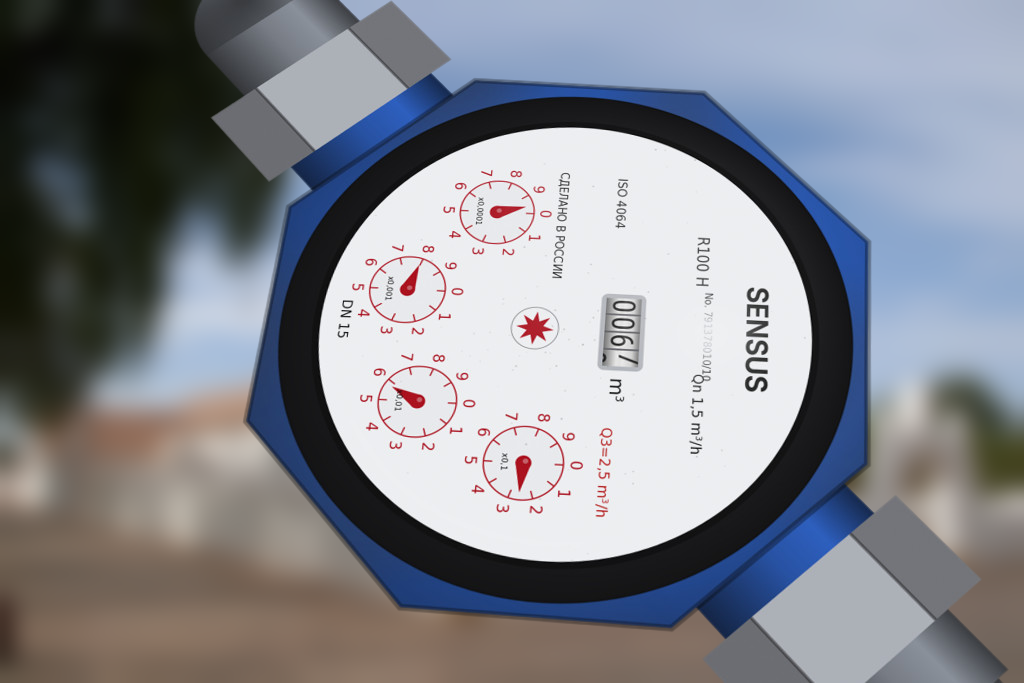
67.2579 m³
